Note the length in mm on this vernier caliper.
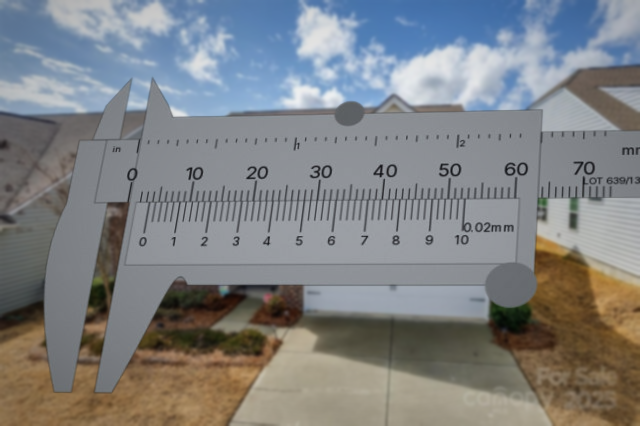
3.5 mm
